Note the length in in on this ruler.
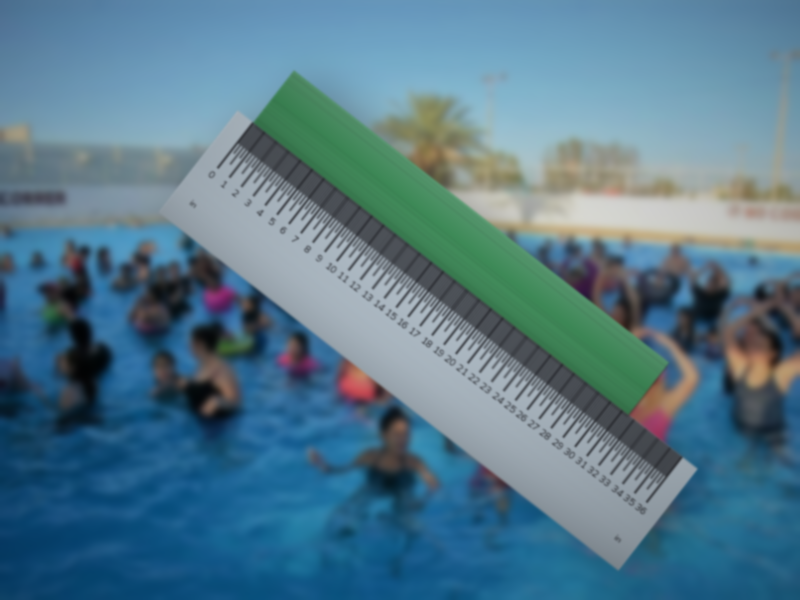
31.5 in
